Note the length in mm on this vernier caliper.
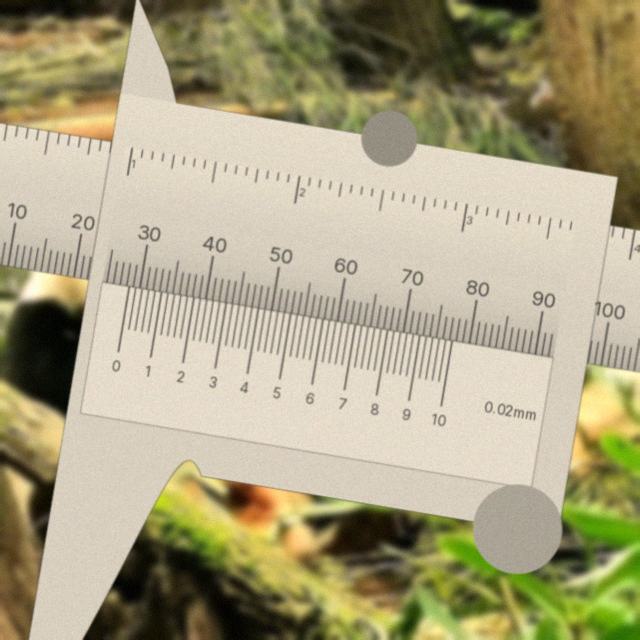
28.4 mm
